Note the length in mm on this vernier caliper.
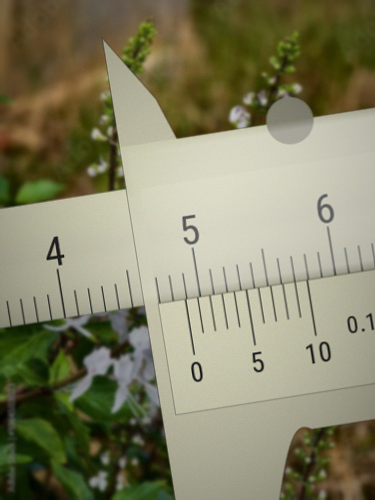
48.9 mm
